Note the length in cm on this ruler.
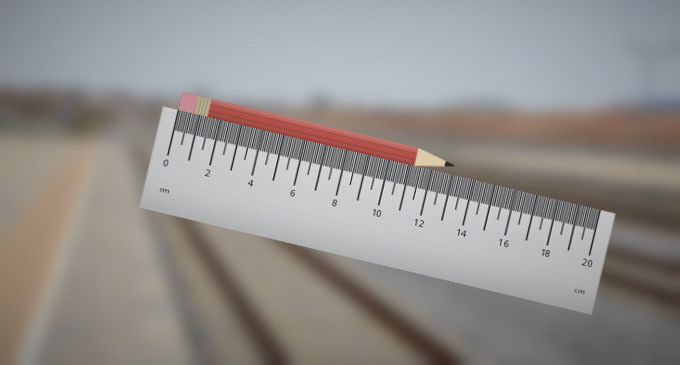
13 cm
